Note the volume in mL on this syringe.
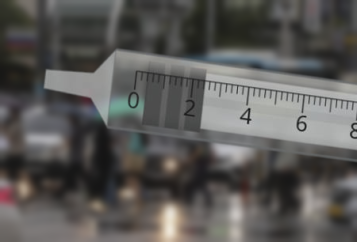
0.4 mL
